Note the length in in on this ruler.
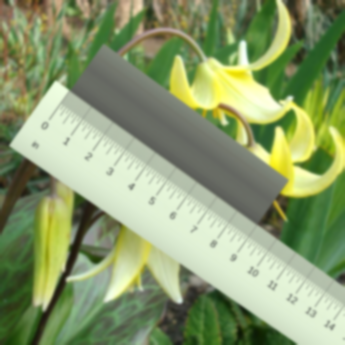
9 in
